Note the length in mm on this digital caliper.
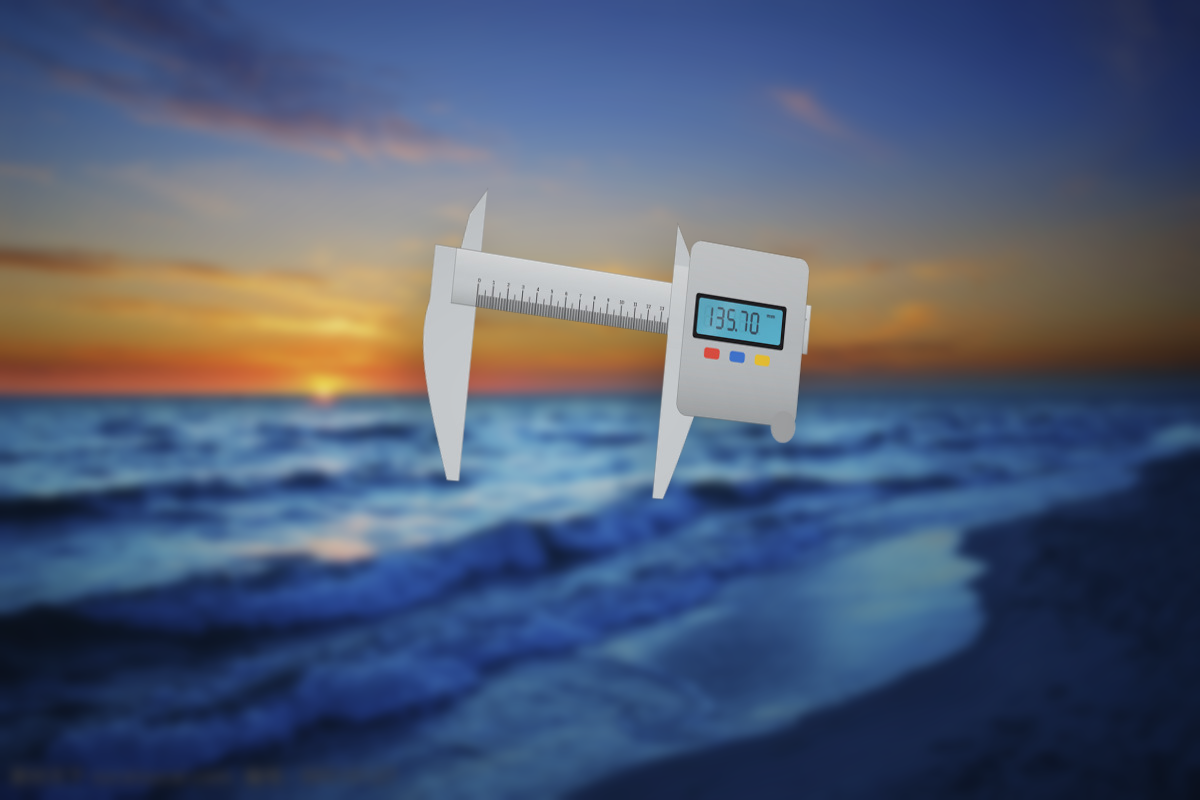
135.70 mm
